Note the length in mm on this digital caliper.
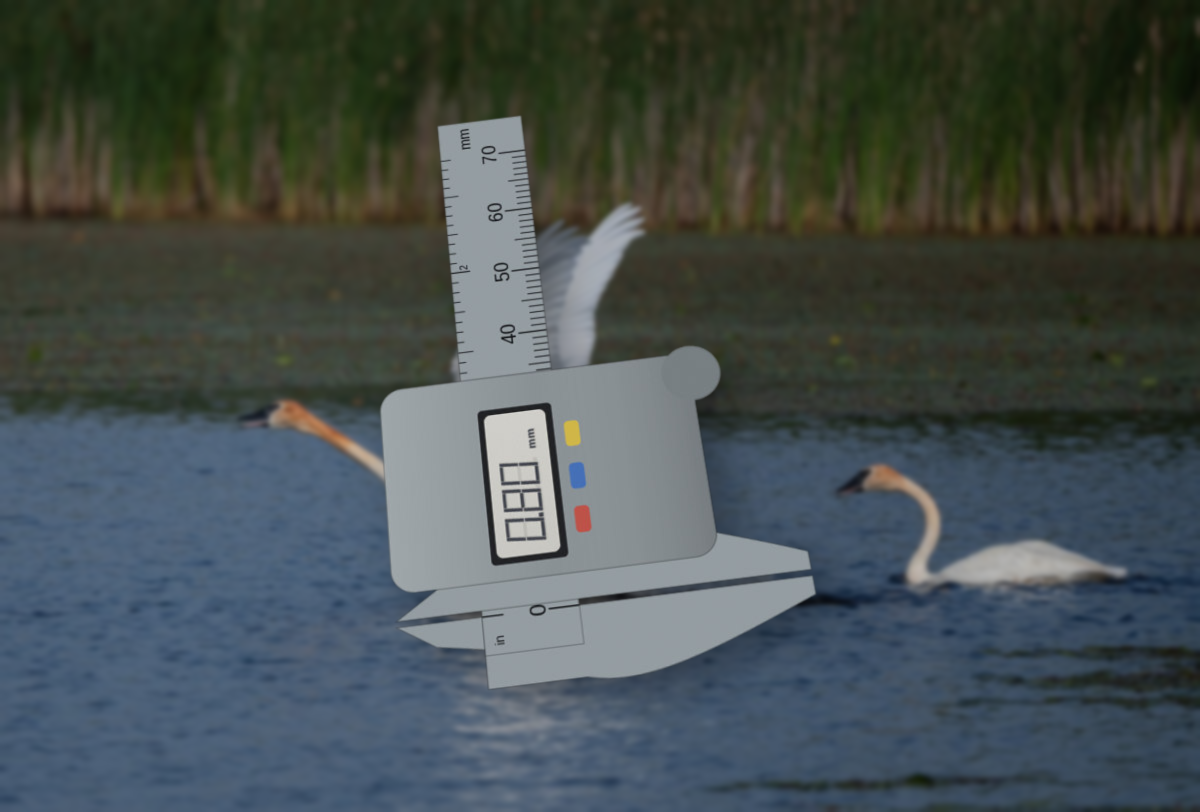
0.80 mm
